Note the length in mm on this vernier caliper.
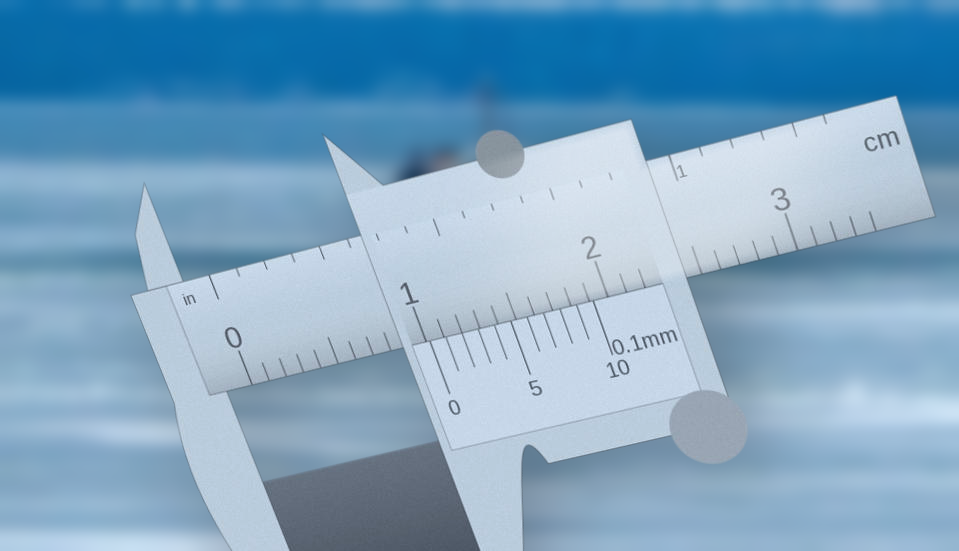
10.2 mm
